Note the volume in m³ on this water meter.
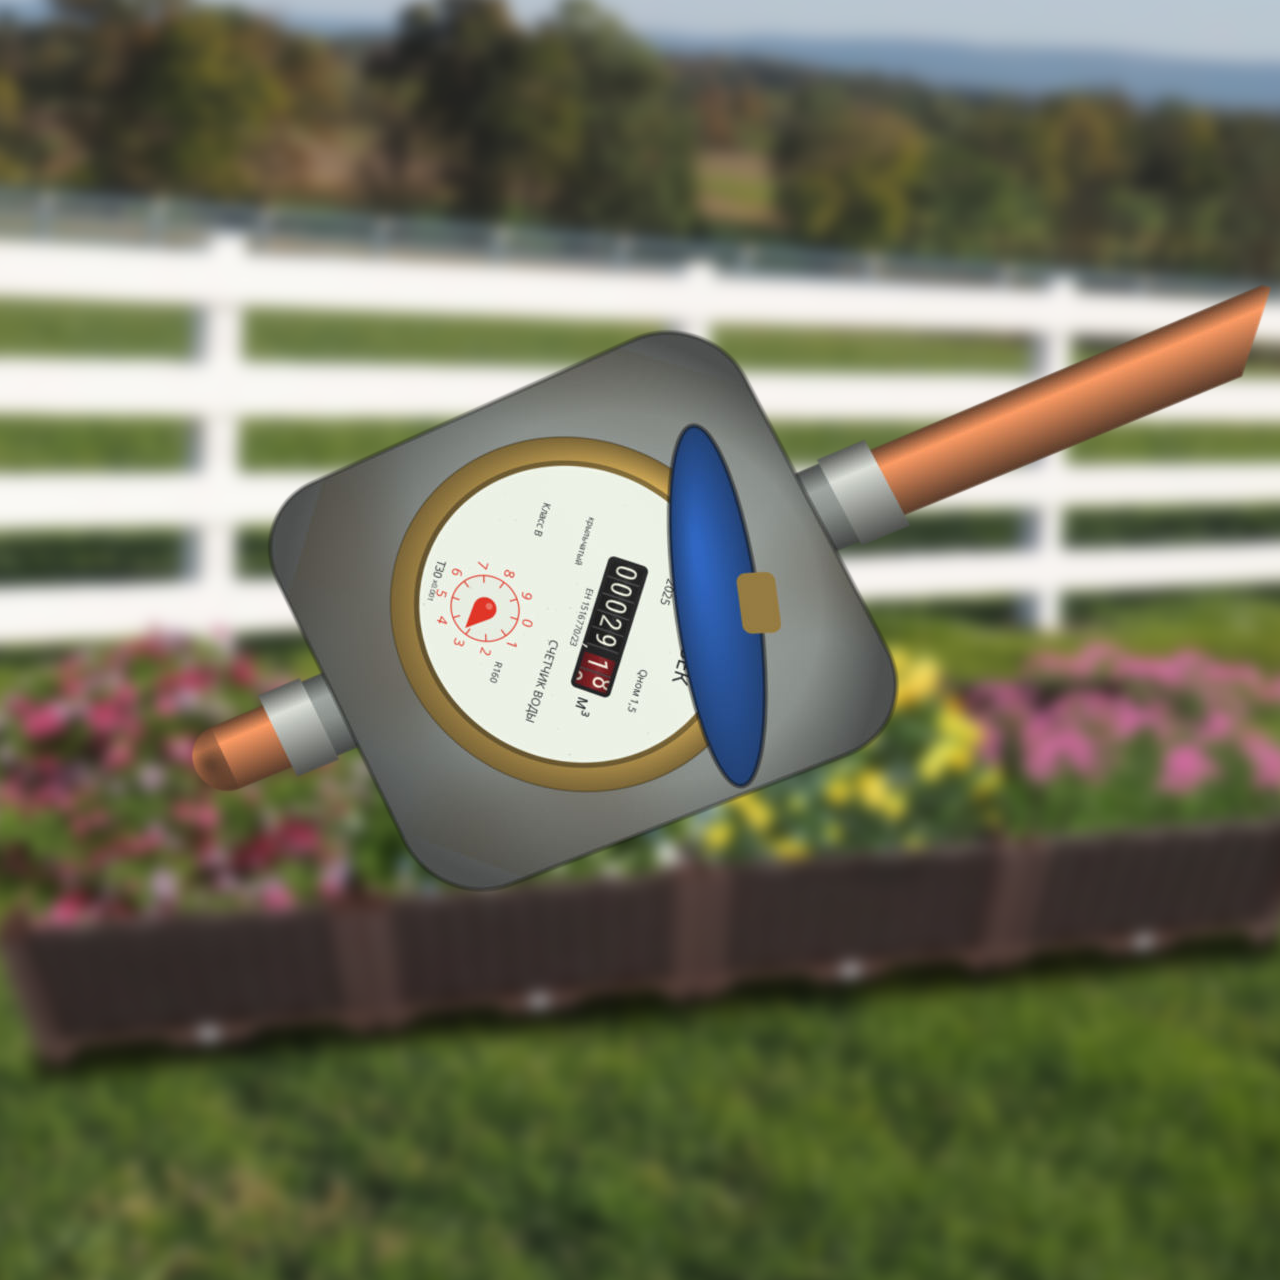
29.183 m³
